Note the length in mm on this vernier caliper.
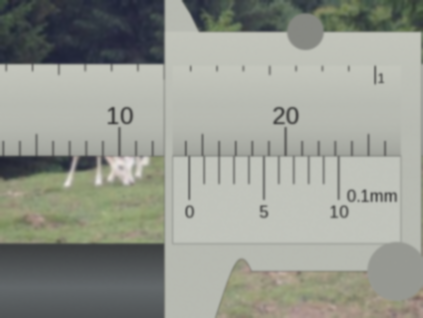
14.2 mm
